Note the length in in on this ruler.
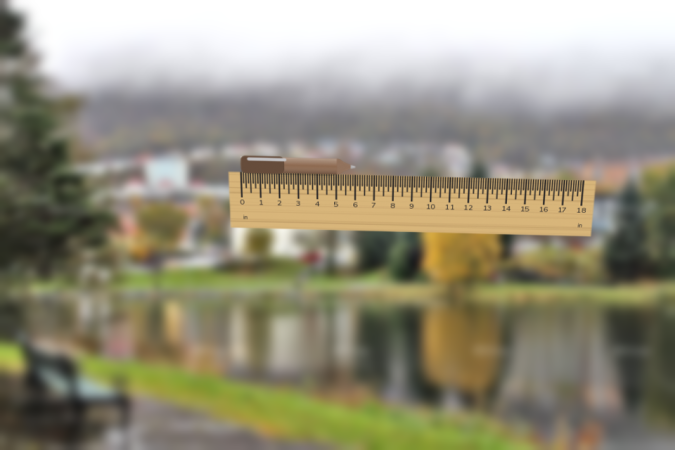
6 in
